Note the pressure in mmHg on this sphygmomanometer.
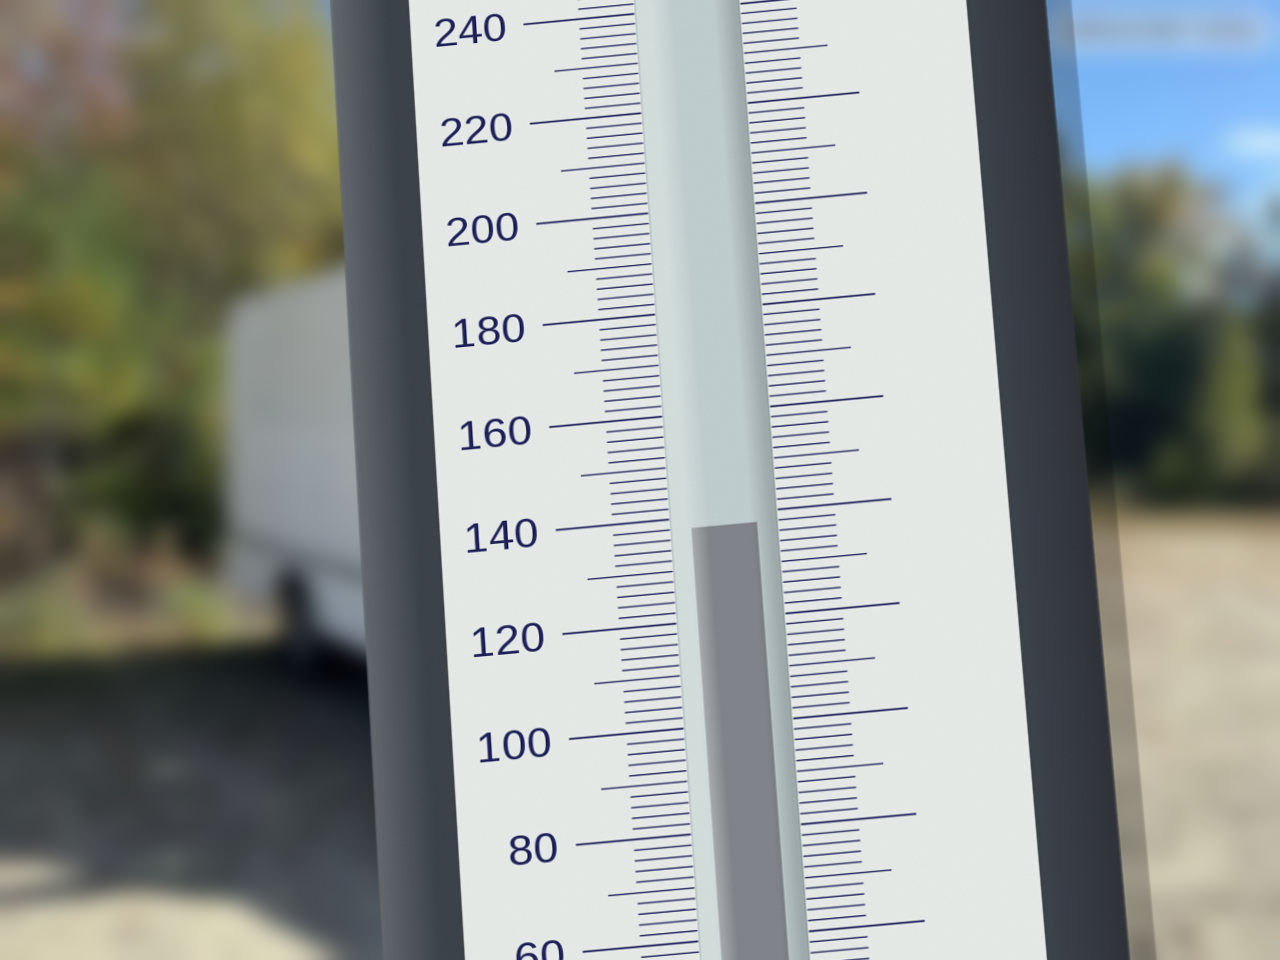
138 mmHg
